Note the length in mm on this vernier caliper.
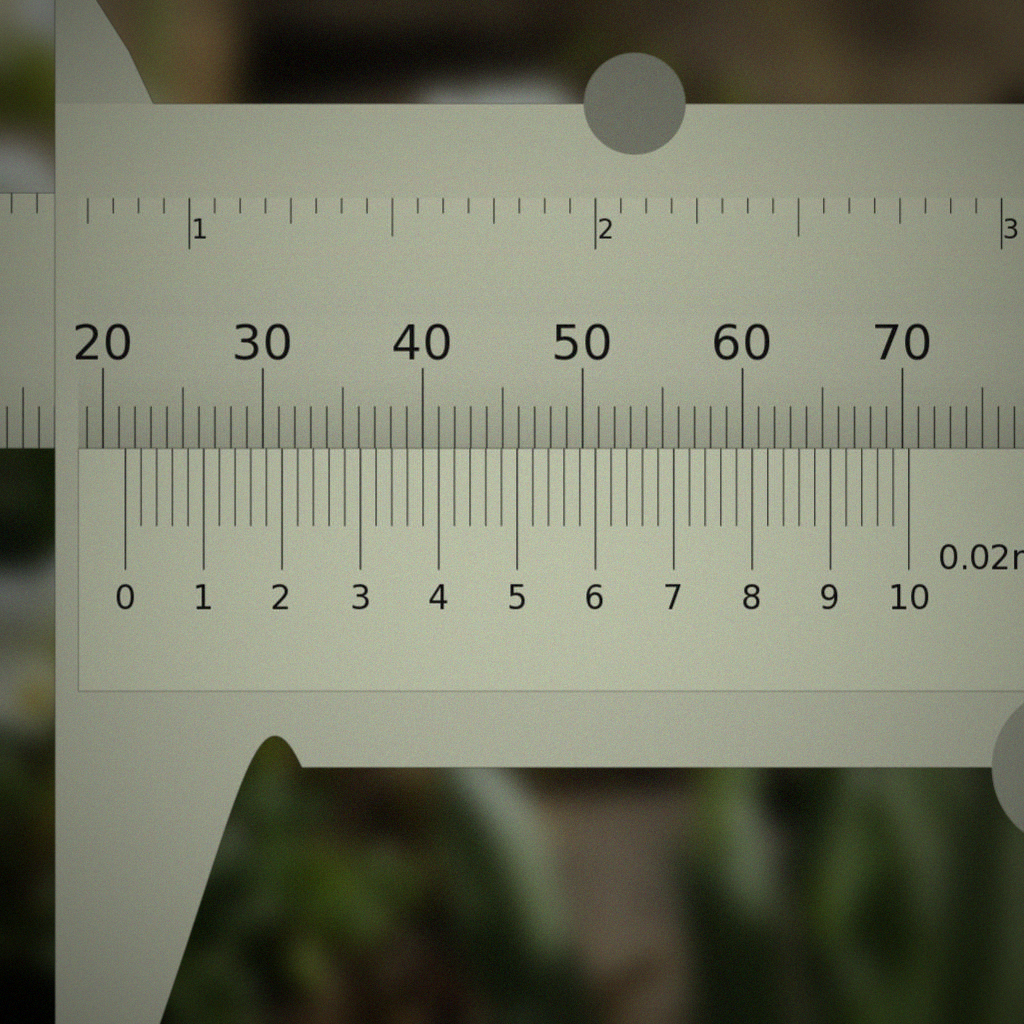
21.4 mm
